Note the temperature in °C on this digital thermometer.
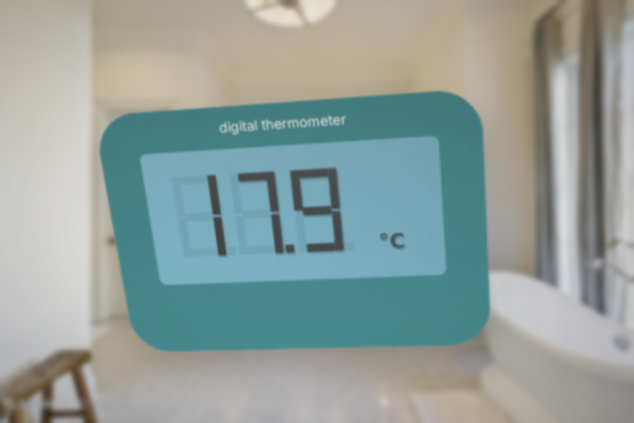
17.9 °C
